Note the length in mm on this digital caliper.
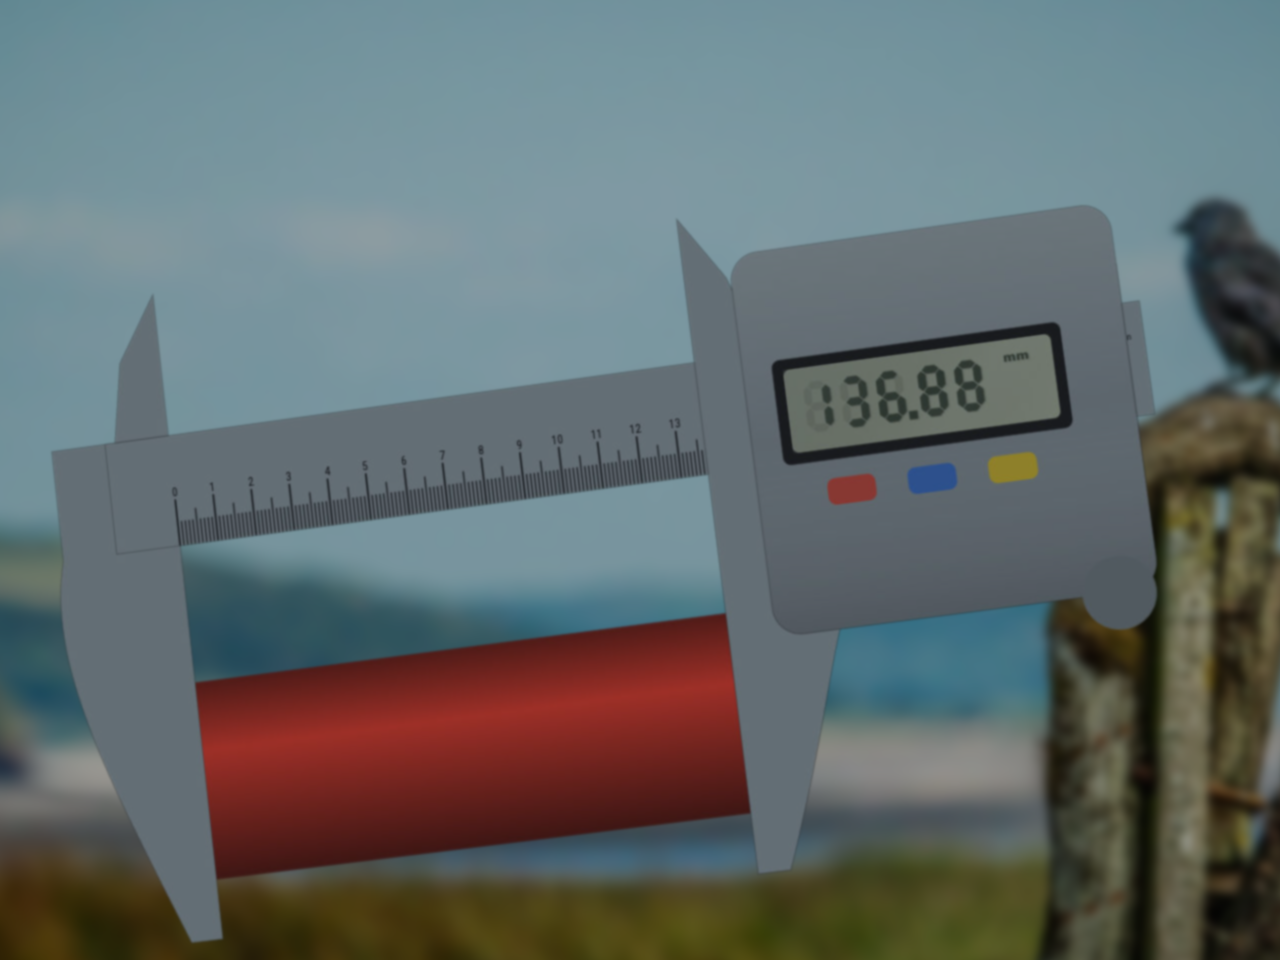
136.88 mm
